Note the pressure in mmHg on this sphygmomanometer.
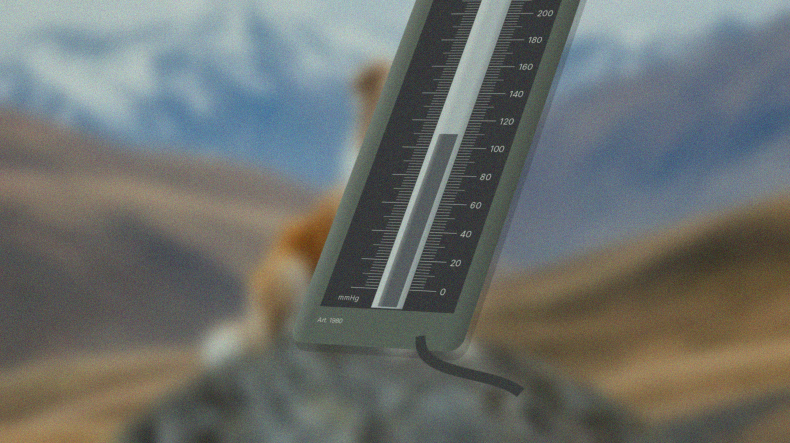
110 mmHg
